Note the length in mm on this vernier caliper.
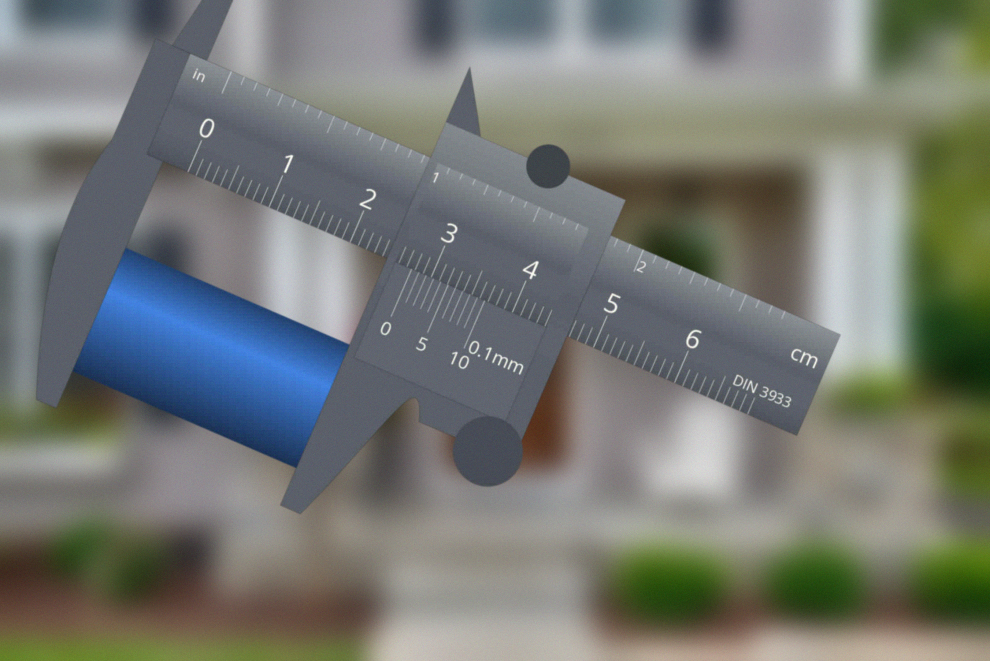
27.6 mm
